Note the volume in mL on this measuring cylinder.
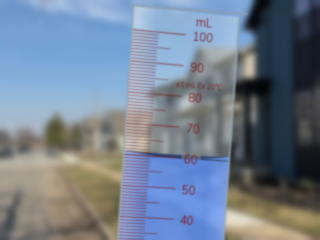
60 mL
